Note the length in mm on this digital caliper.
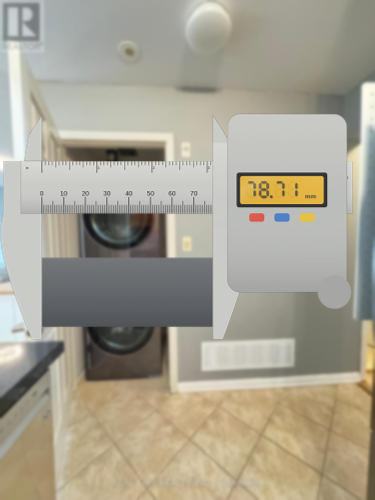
78.71 mm
